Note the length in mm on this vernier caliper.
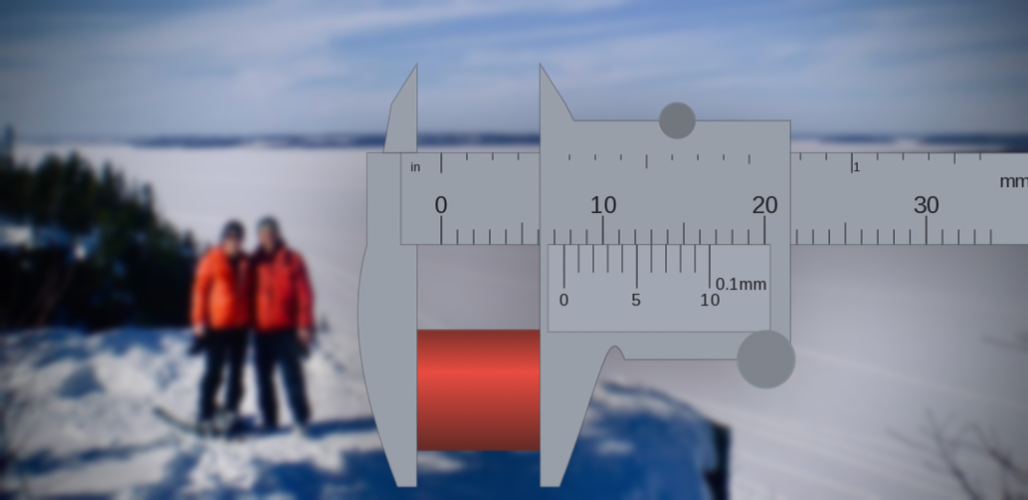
7.6 mm
